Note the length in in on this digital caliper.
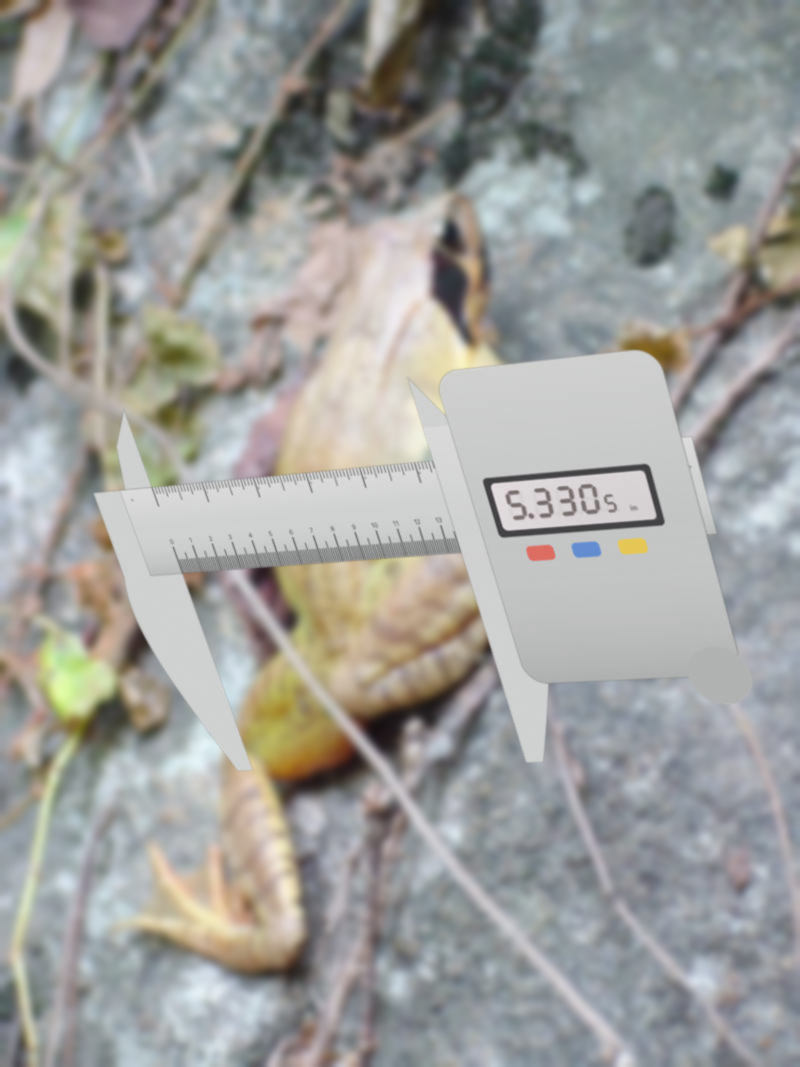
5.3305 in
